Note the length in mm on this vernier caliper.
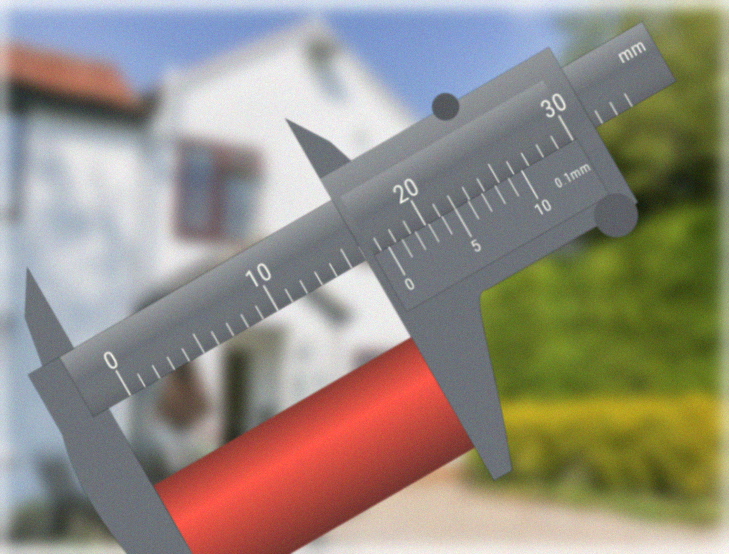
17.5 mm
